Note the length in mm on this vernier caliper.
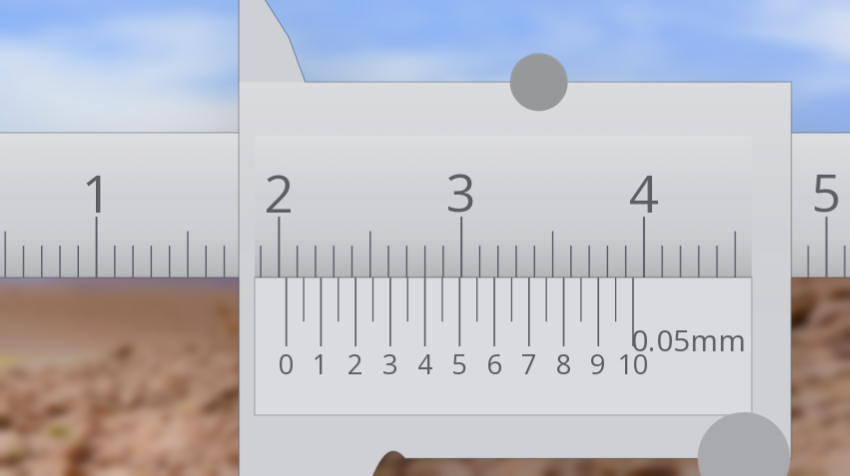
20.4 mm
